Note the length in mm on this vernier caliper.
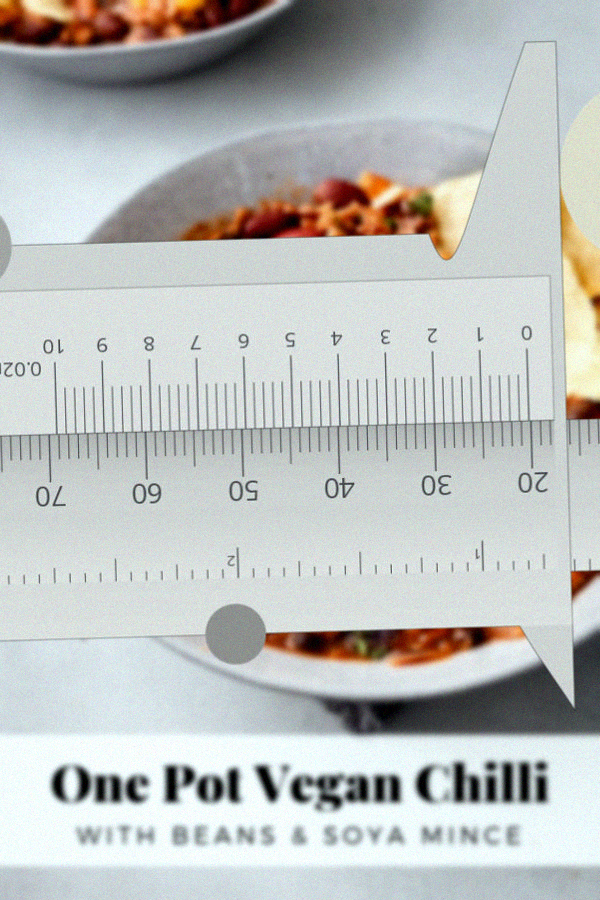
20.2 mm
